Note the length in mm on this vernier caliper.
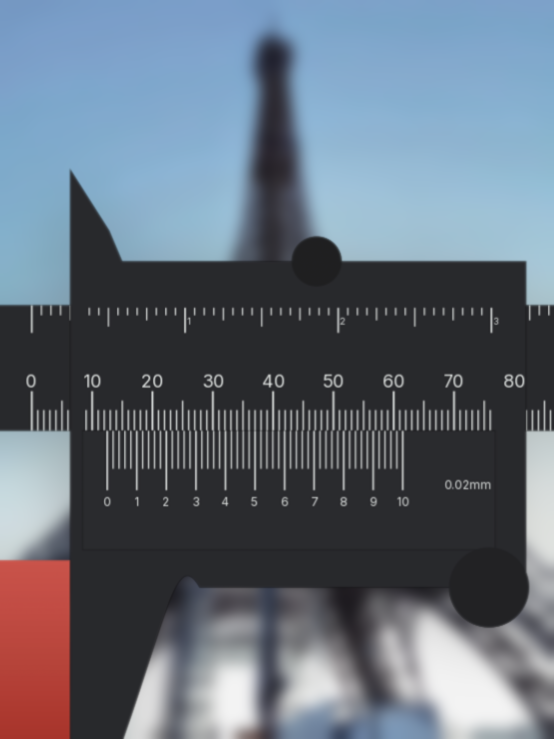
12.5 mm
